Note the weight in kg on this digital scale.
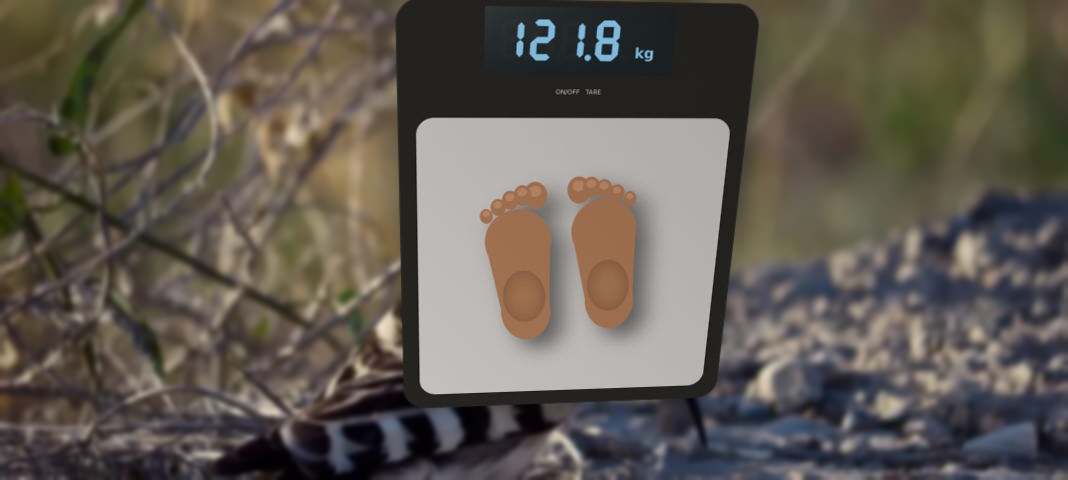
121.8 kg
